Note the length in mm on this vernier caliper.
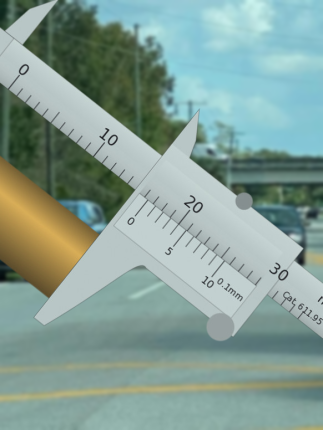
16.4 mm
